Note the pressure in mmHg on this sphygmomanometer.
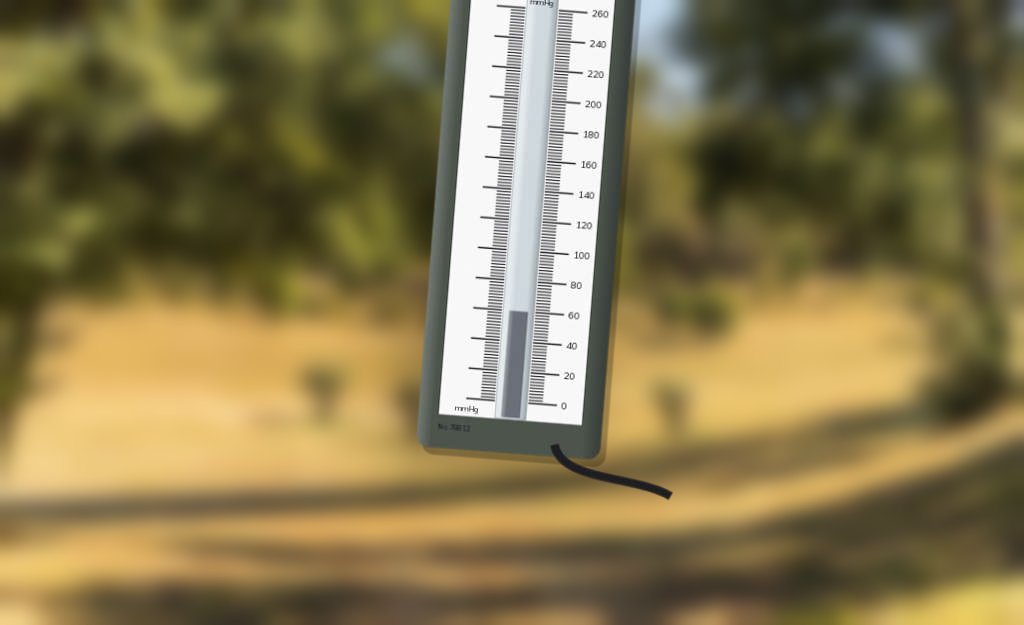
60 mmHg
